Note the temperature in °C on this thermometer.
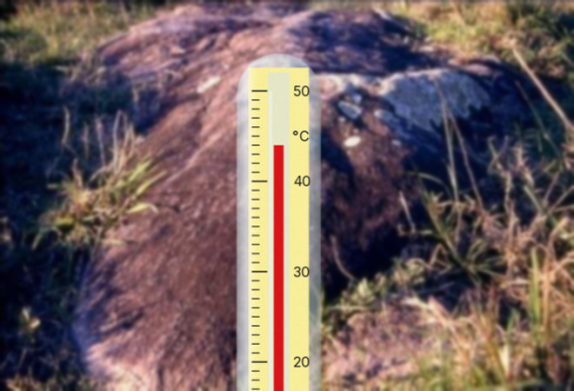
44 °C
